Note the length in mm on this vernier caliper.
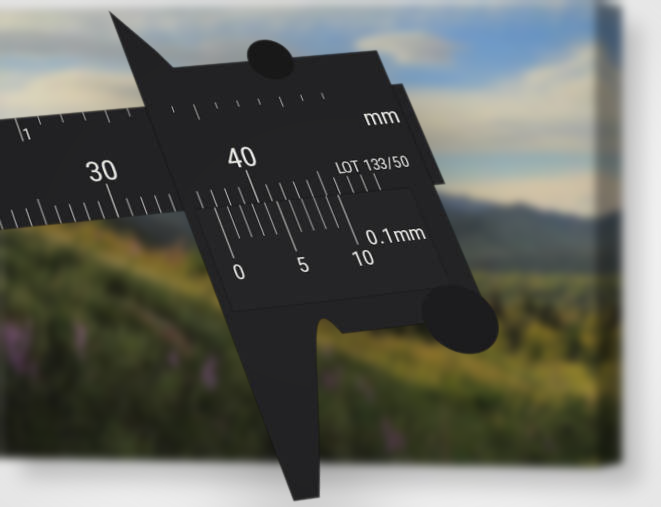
36.8 mm
